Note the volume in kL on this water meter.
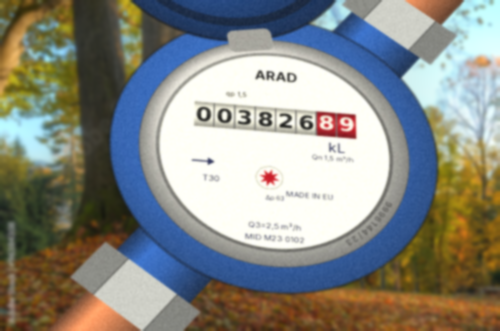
3826.89 kL
